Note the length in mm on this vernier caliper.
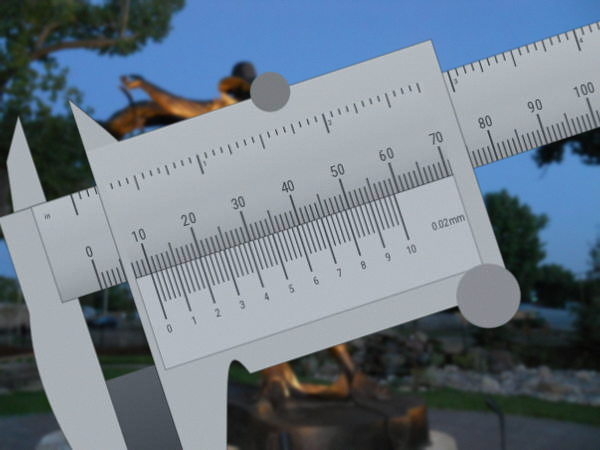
10.0 mm
